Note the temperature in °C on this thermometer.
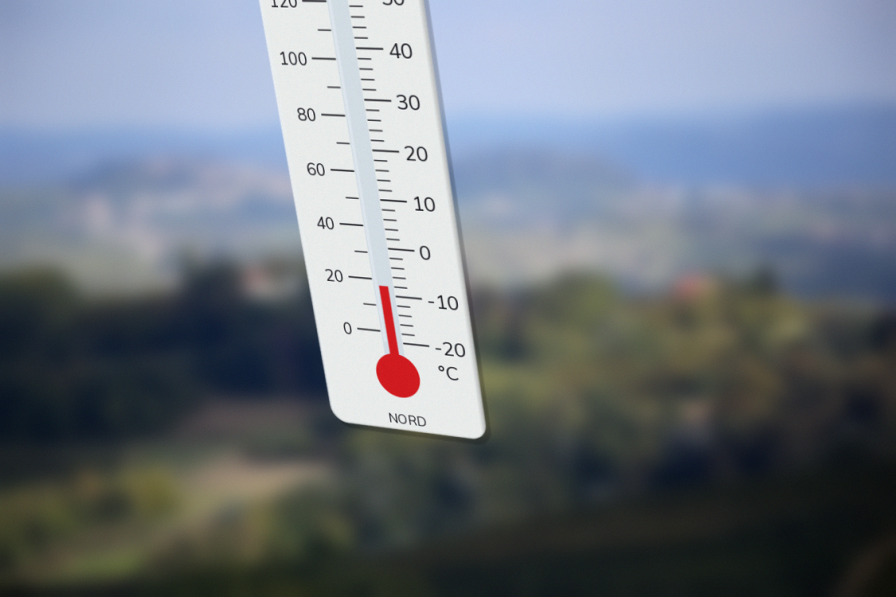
-8 °C
